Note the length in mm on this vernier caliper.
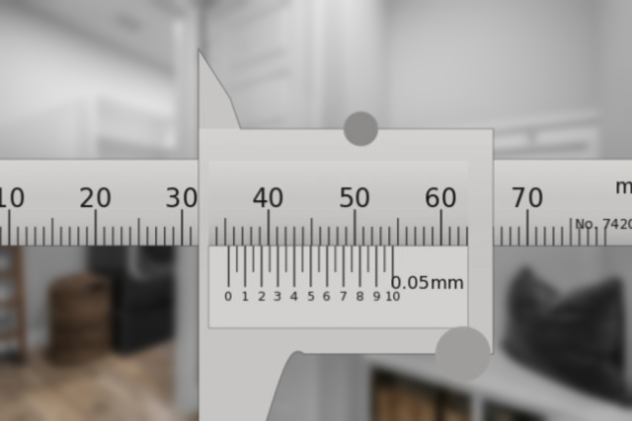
35.4 mm
